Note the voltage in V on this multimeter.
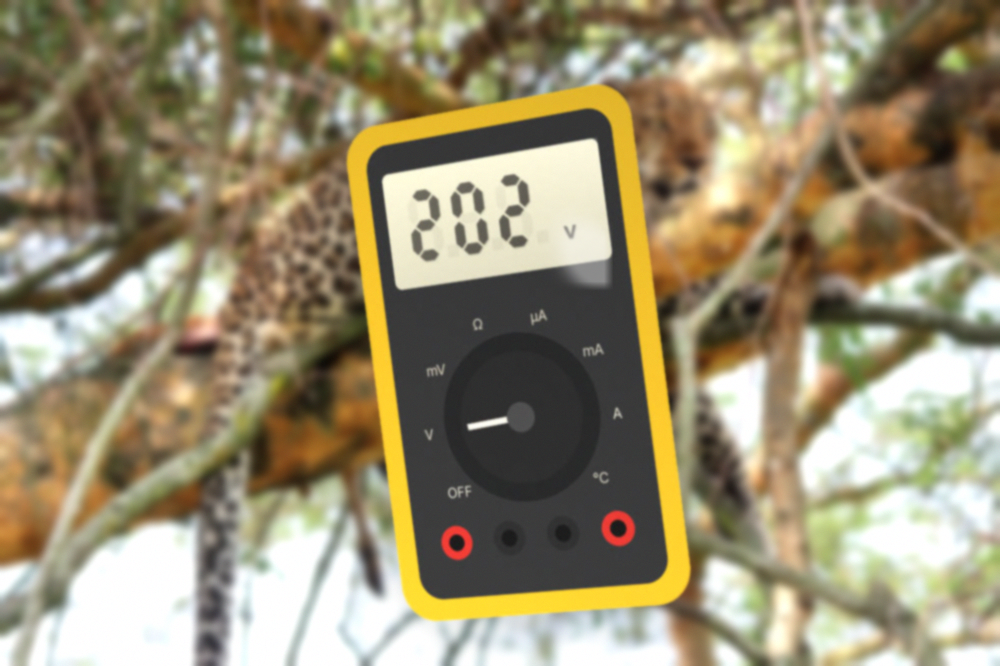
202 V
